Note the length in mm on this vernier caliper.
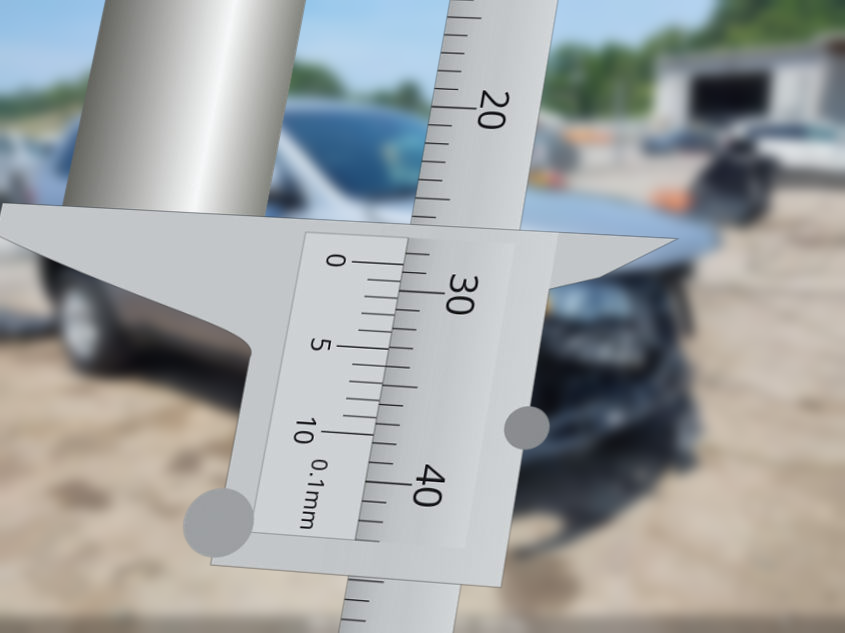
28.6 mm
